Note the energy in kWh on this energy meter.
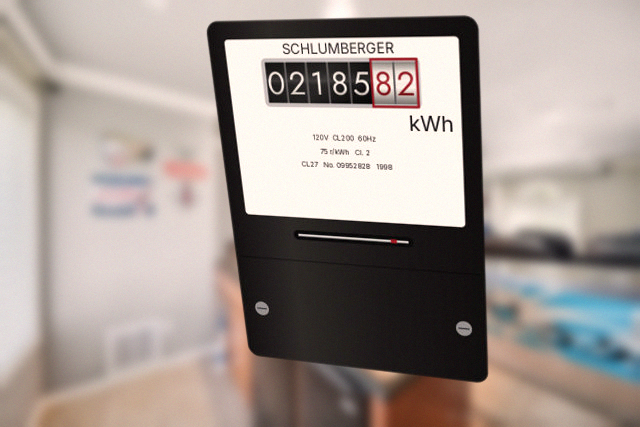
2185.82 kWh
